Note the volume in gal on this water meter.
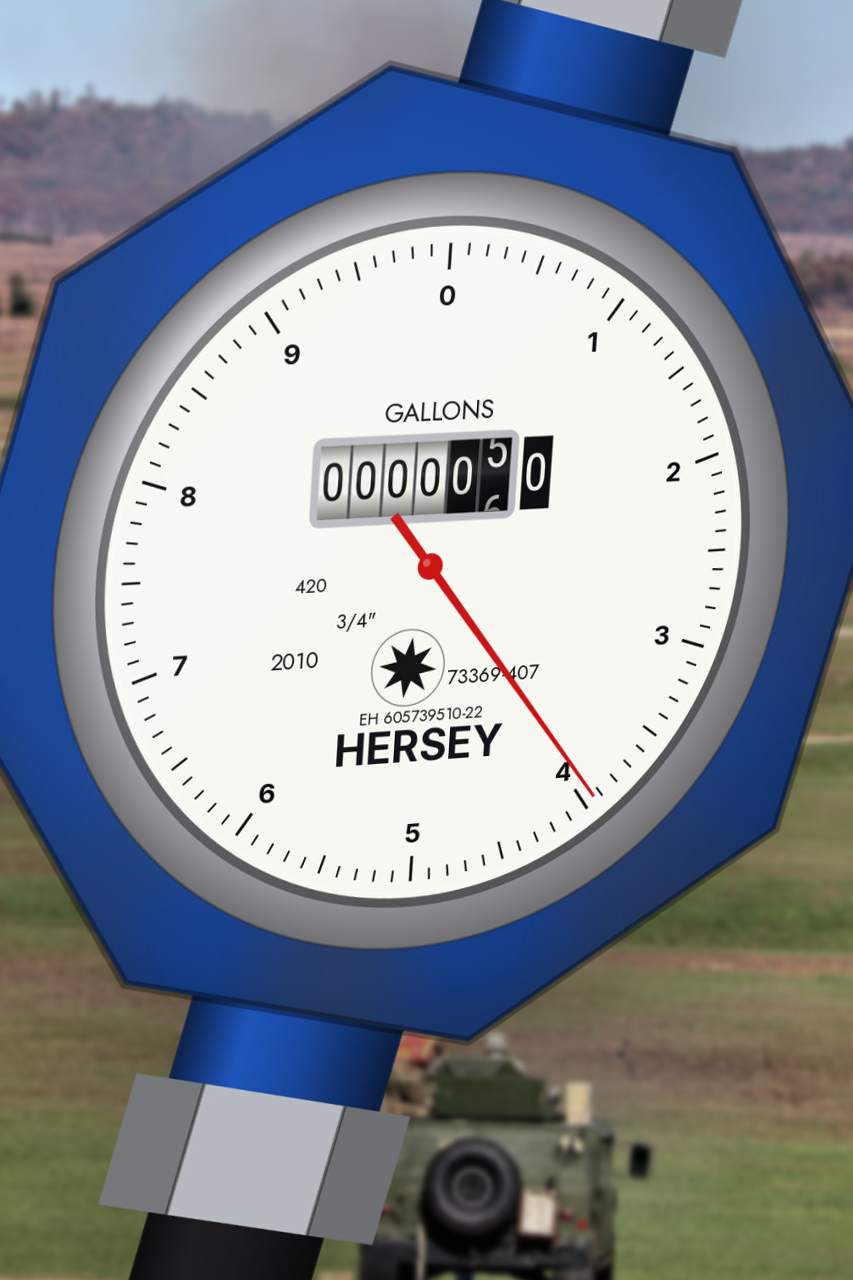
53.9 gal
